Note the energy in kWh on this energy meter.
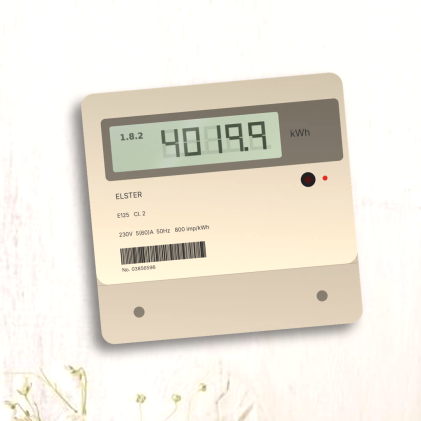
4019.9 kWh
